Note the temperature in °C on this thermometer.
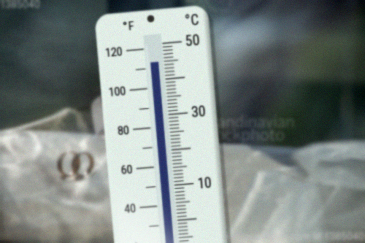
45 °C
